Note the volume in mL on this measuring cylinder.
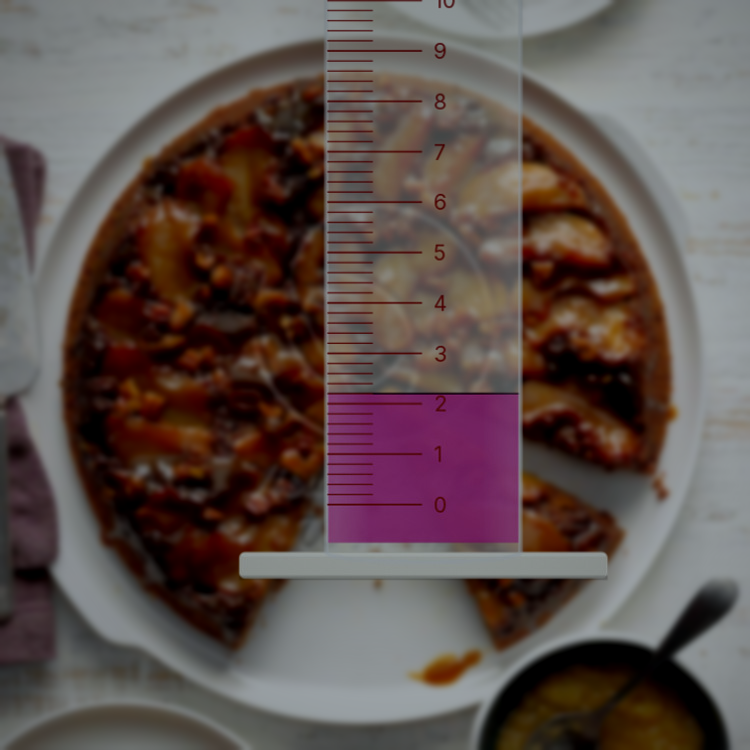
2.2 mL
